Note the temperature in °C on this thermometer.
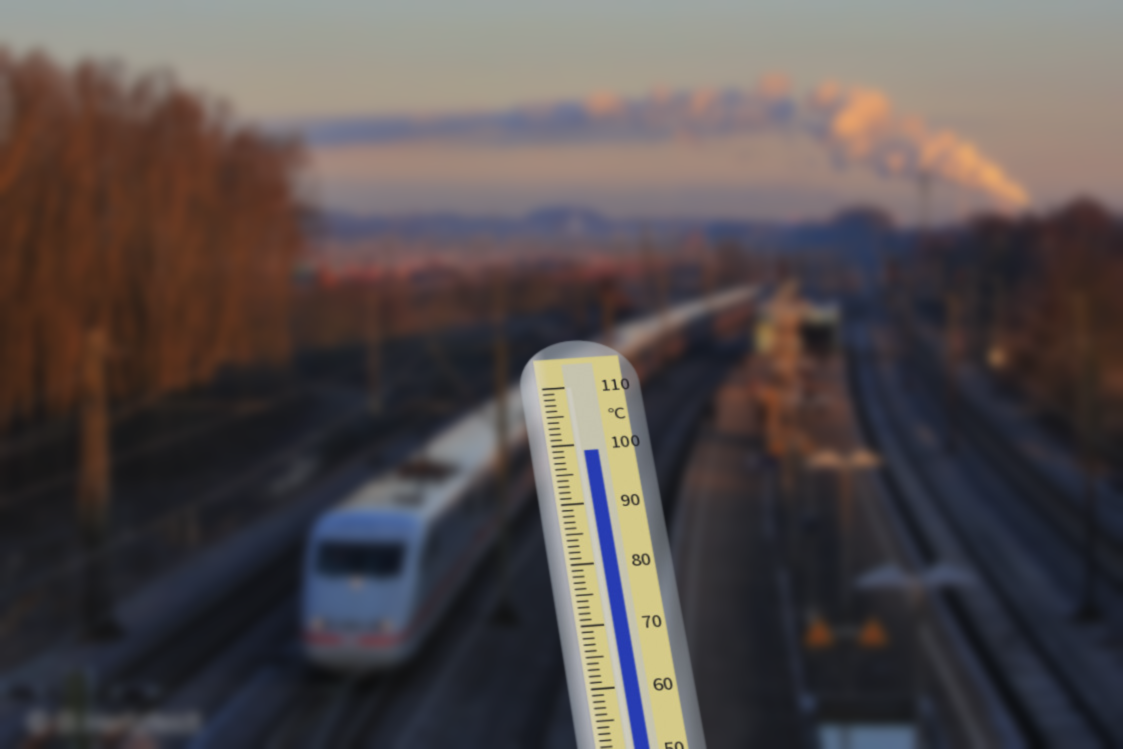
99 °C
